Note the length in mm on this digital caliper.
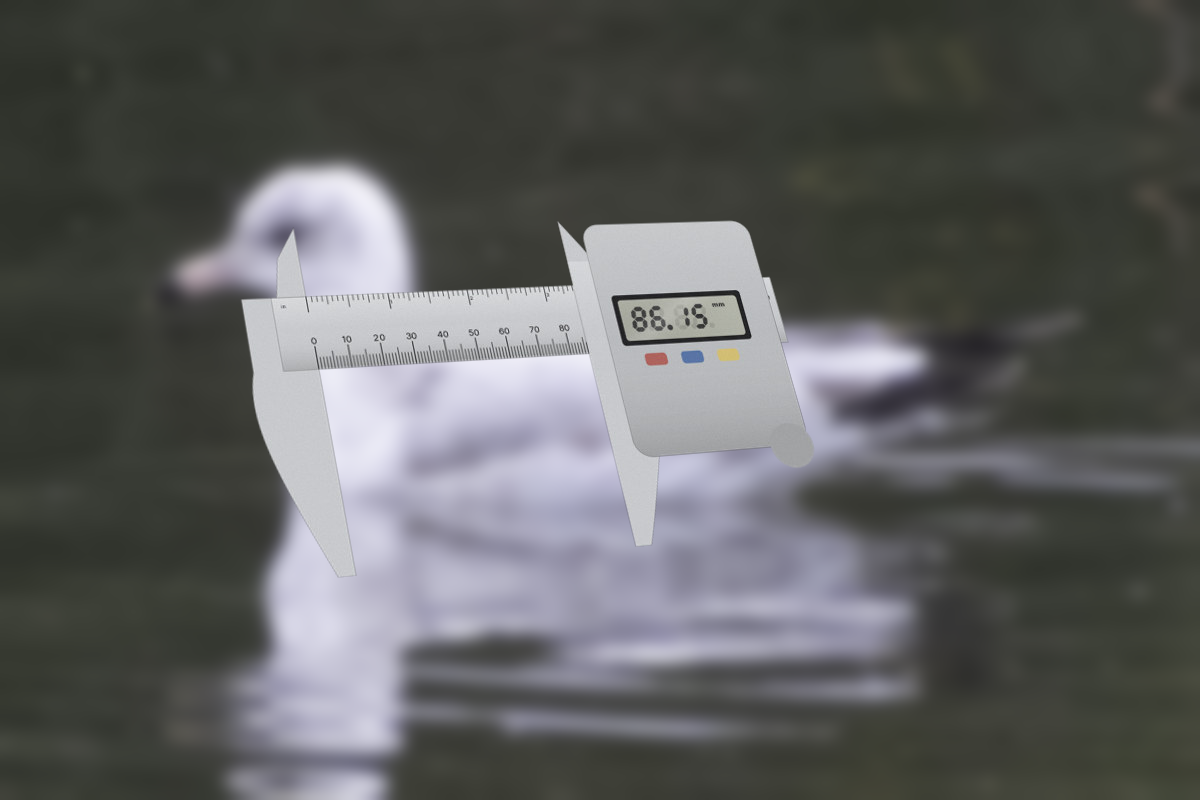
86.15 mm
